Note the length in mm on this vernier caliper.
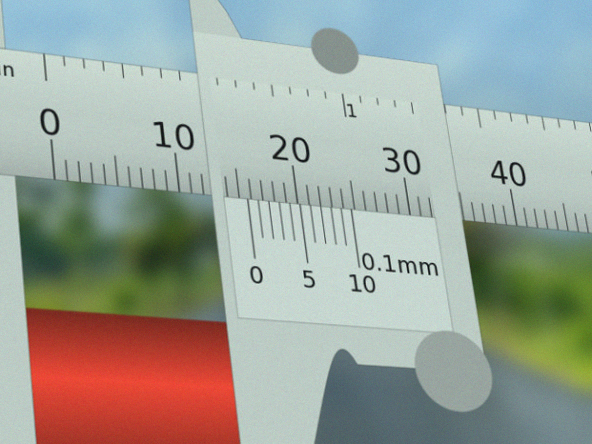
15.7 mm
